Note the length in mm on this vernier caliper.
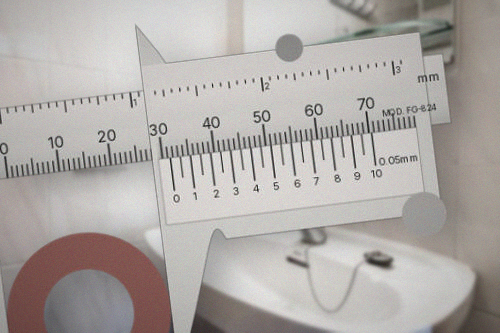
31.5 mm
